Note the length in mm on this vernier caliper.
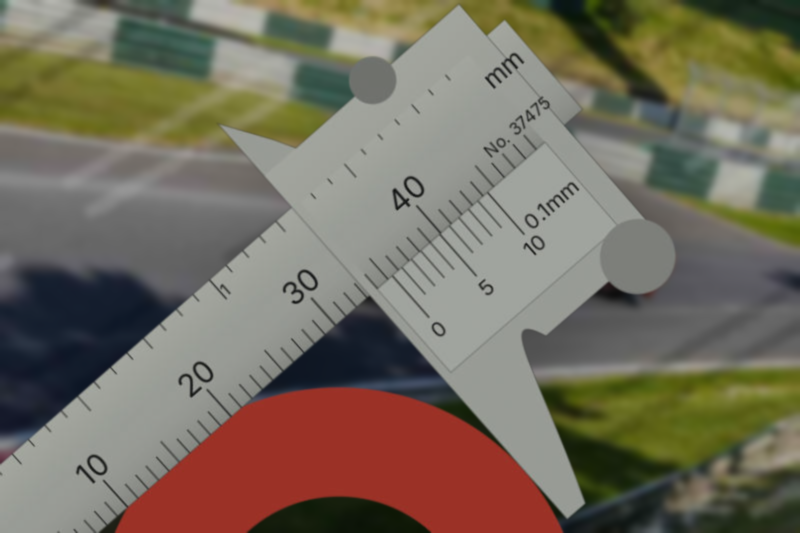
35.4 mm
